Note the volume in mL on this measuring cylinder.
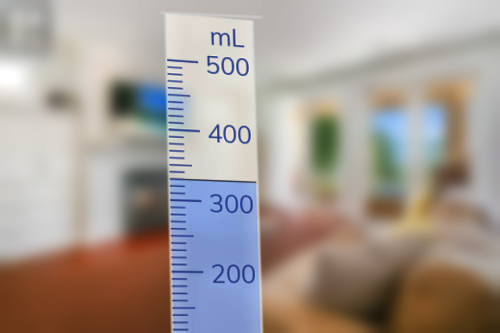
330 mL
